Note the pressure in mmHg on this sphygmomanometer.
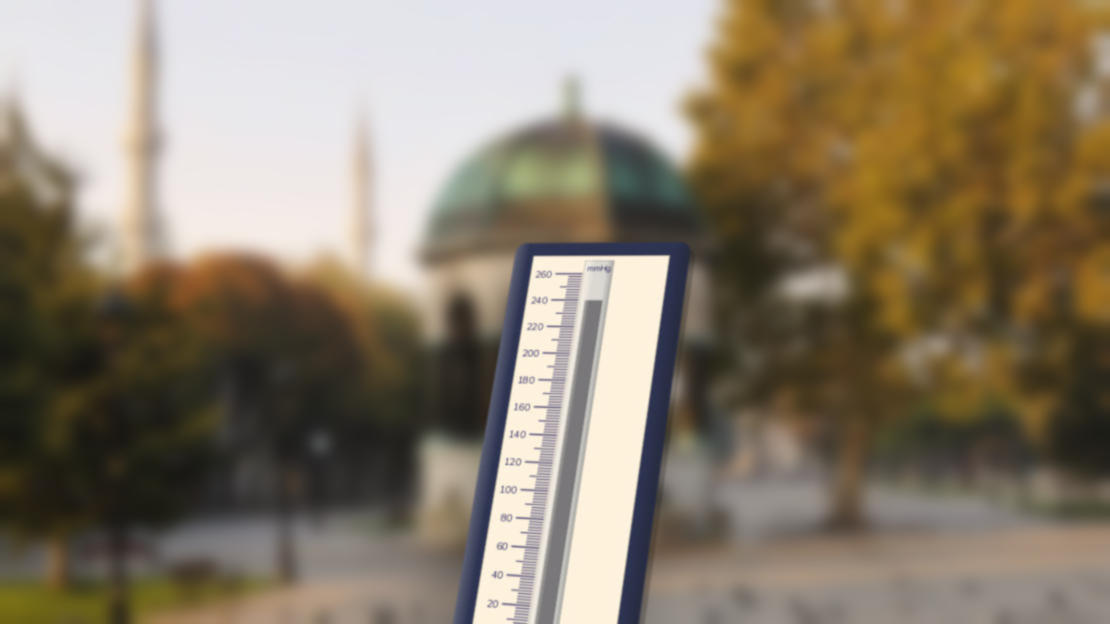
240 mmHg
